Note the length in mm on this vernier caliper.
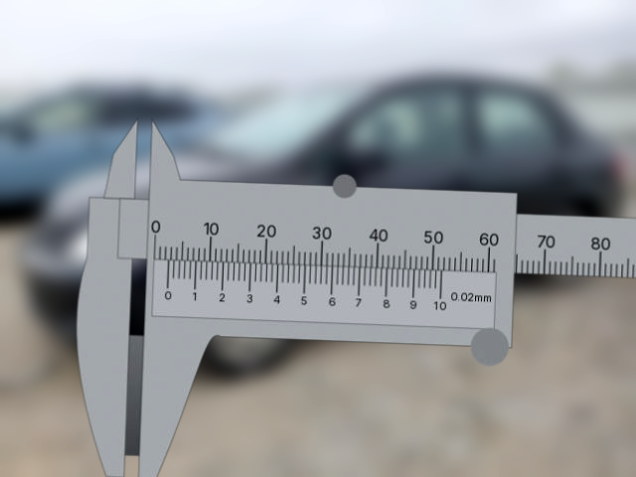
2.6 mm
